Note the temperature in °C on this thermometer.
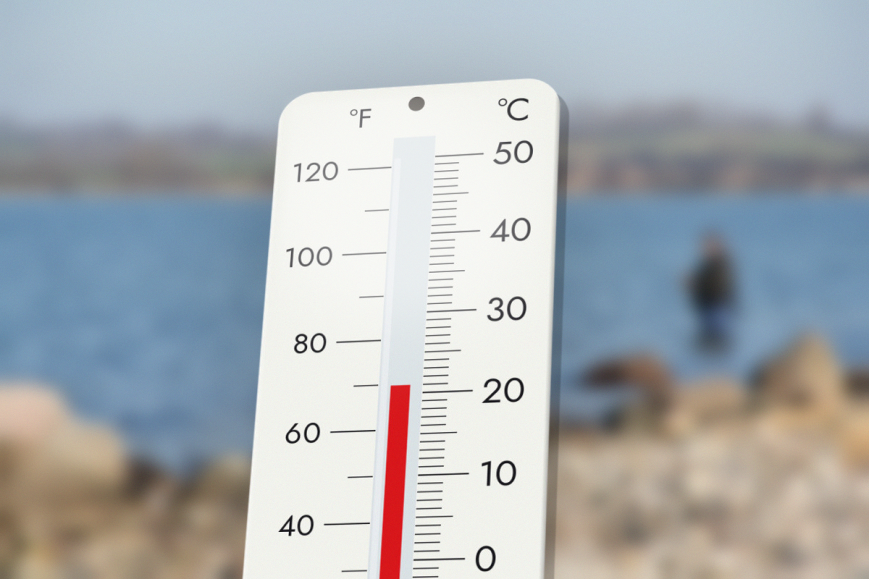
21 °C
